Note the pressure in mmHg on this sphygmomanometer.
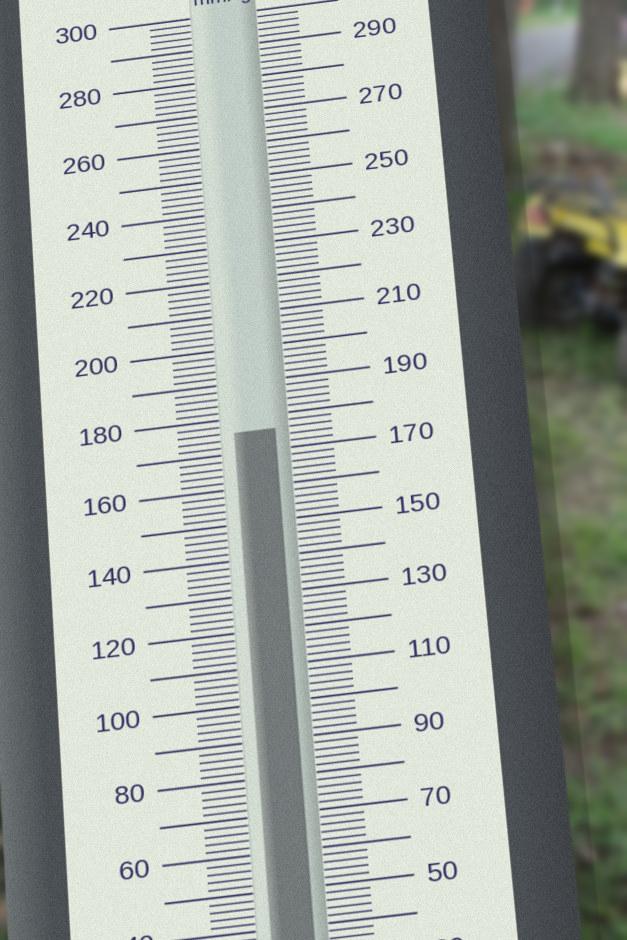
176 mmHg
